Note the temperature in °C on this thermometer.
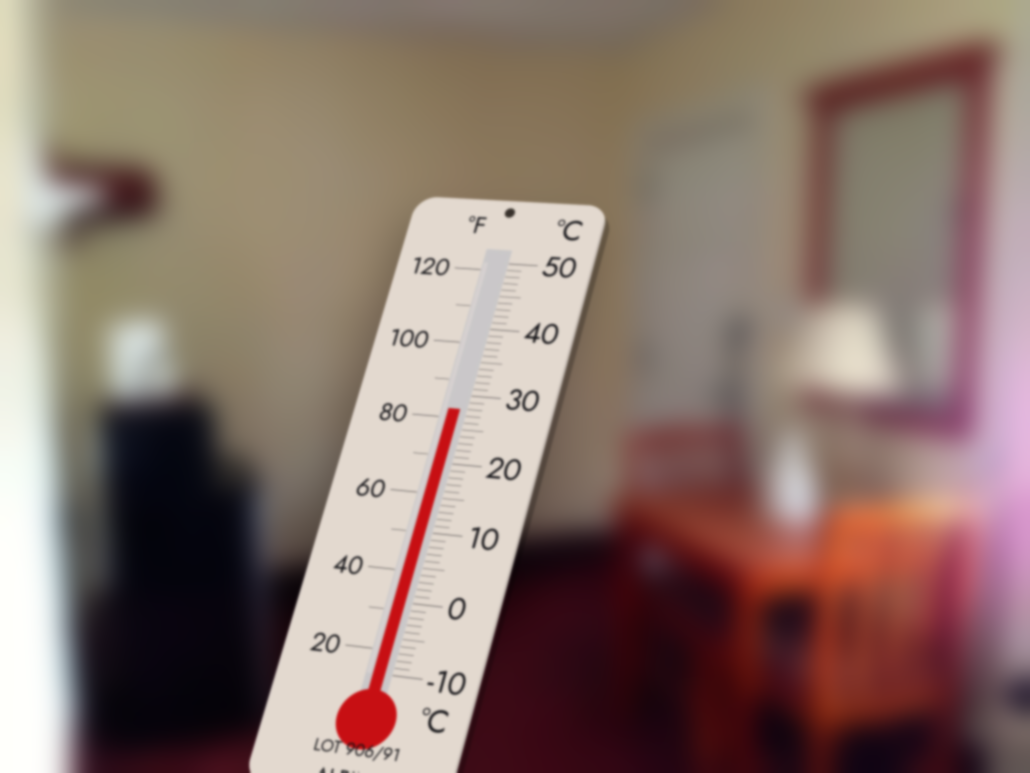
28 °C
